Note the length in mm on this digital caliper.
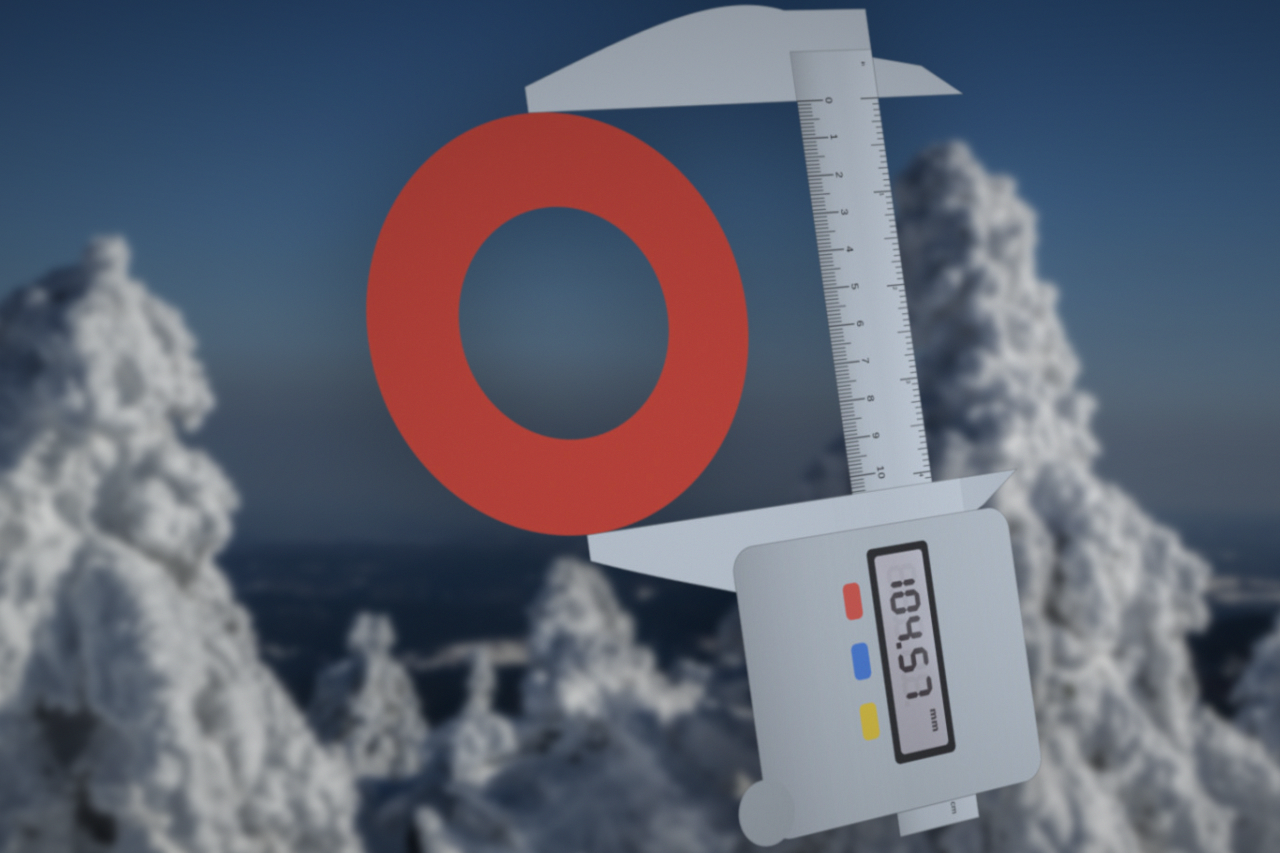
104.57 mm
